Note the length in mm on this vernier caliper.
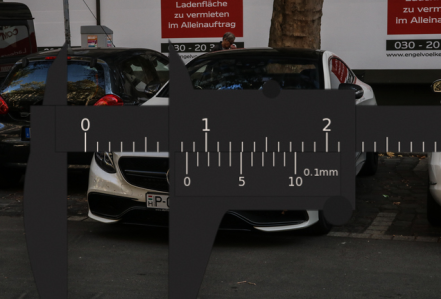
8.4 mm
